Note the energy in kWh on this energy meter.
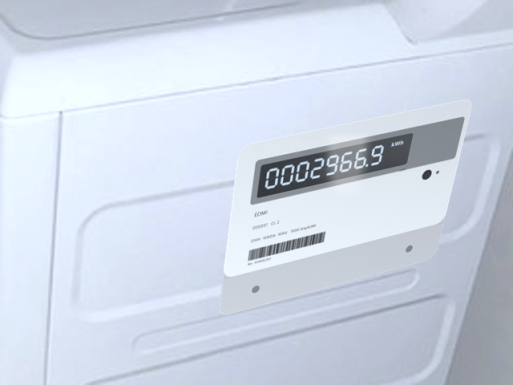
2966.9 kWh
